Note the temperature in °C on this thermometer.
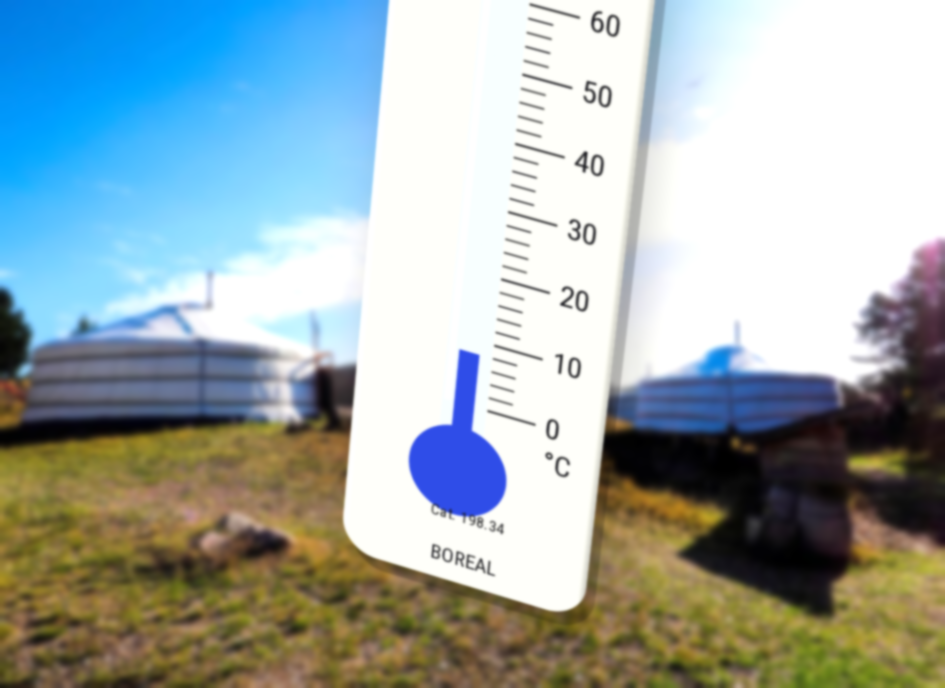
8 °C
